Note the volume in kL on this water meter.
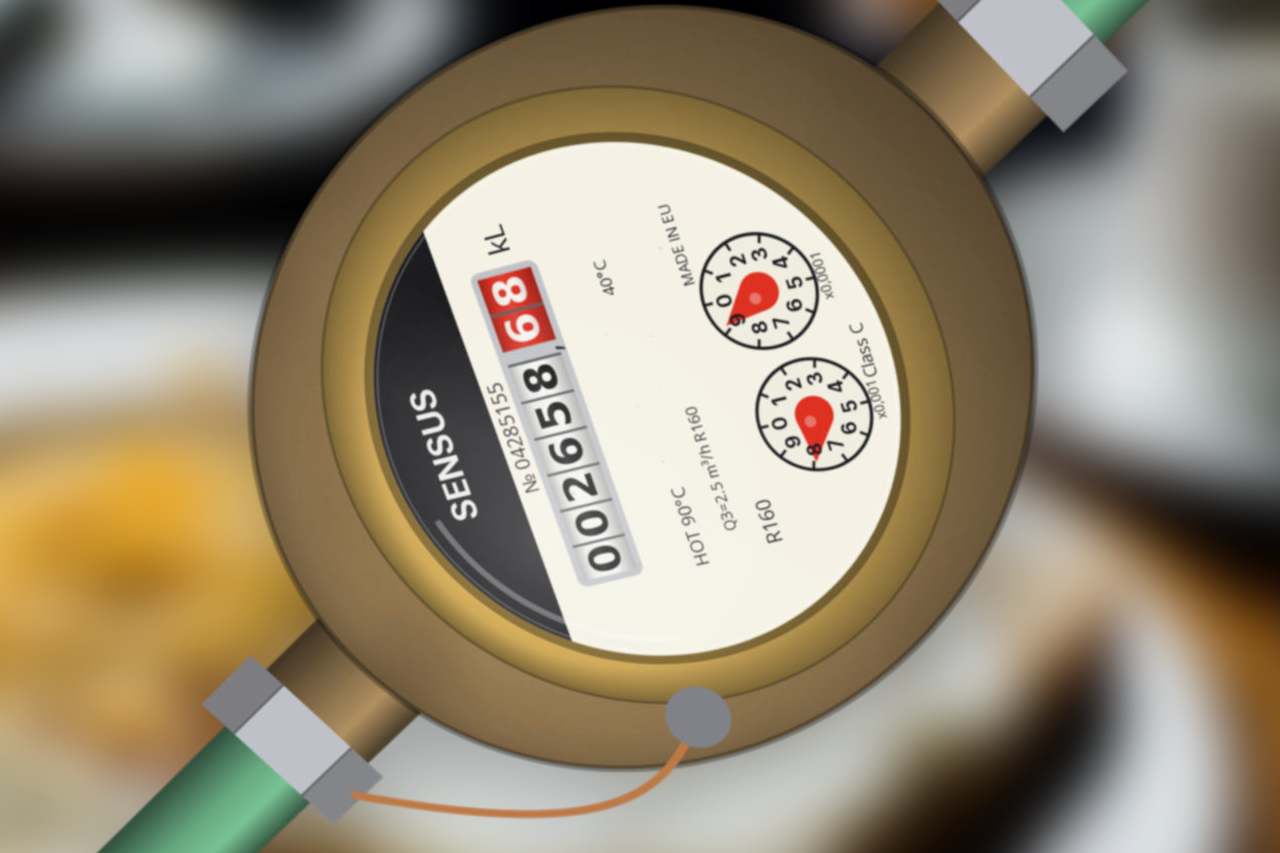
2658.6879 kL
